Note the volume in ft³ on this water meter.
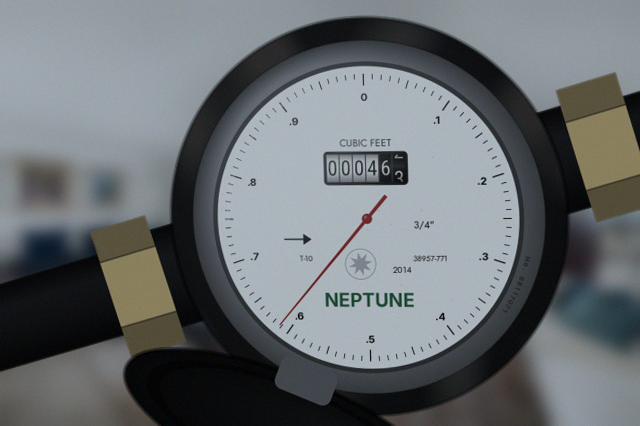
462.61 ft³
